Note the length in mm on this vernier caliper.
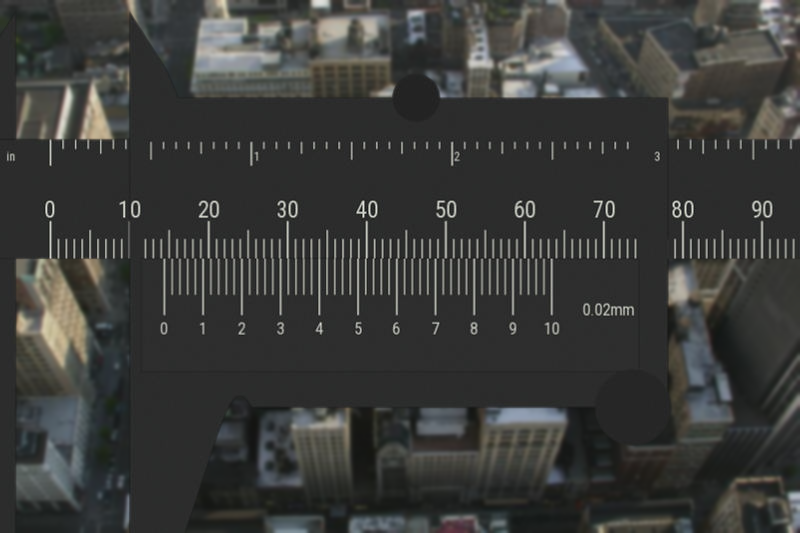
14.4 mm
